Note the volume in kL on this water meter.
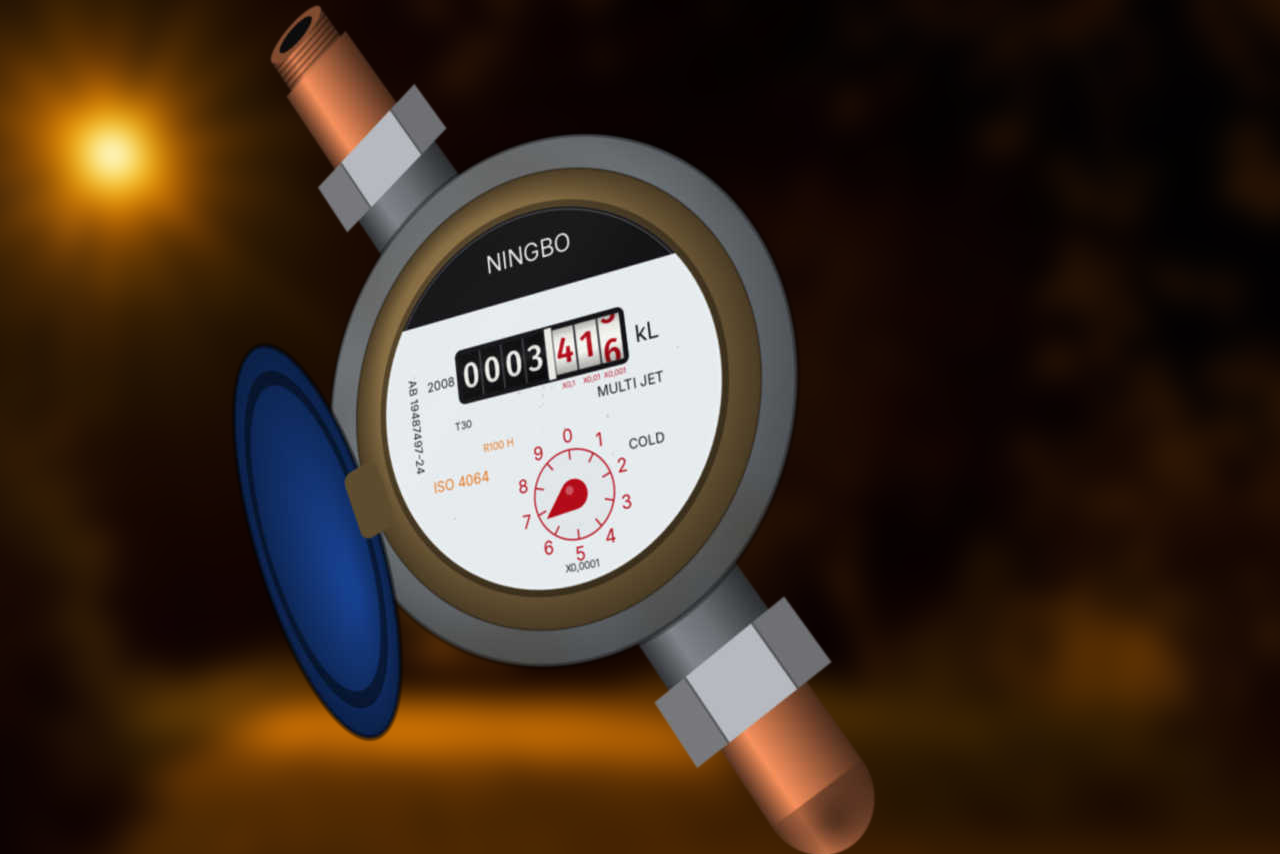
3.4156 kL
